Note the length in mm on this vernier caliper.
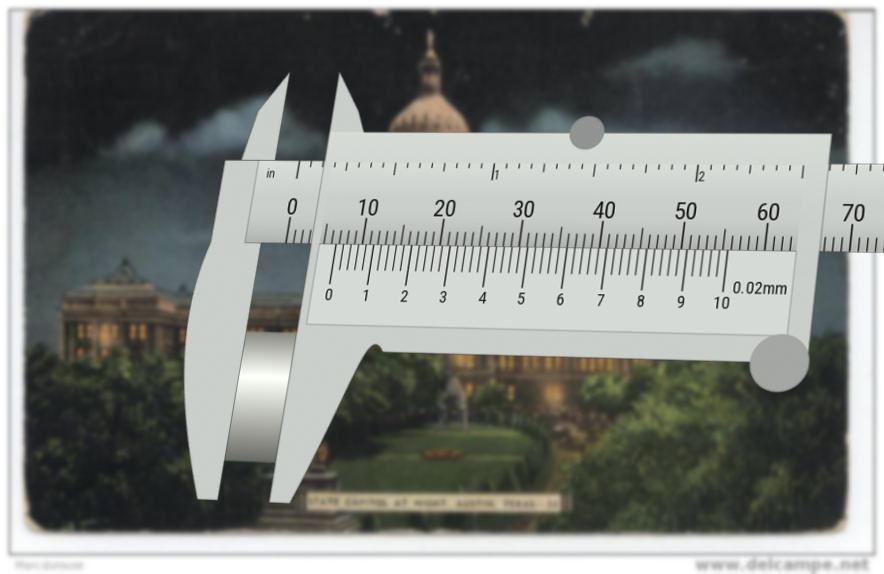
6.6 mm
